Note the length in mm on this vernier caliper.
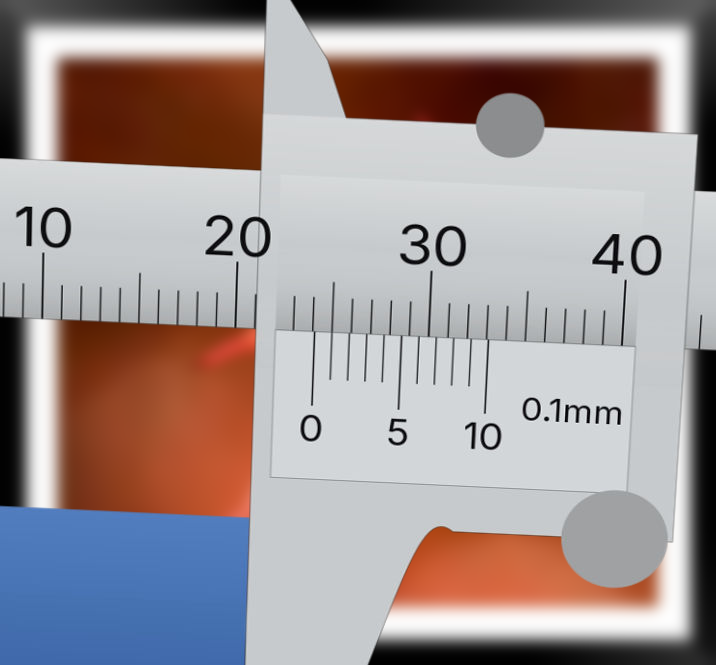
24.1 mm
